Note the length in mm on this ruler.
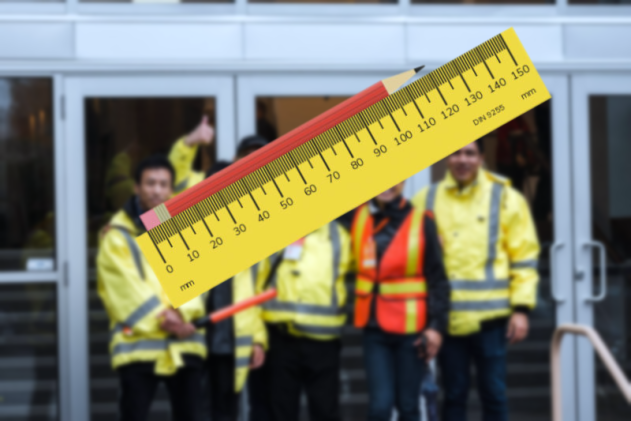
120 mm
